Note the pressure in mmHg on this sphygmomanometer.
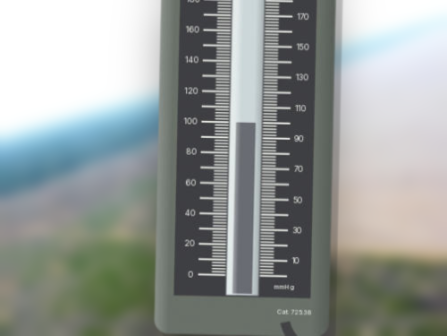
100 mmHg
